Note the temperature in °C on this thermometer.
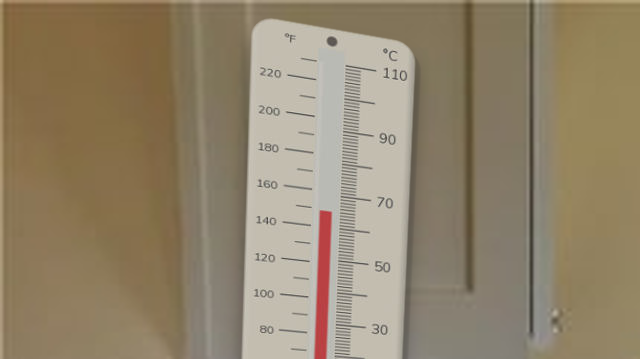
65 °C
